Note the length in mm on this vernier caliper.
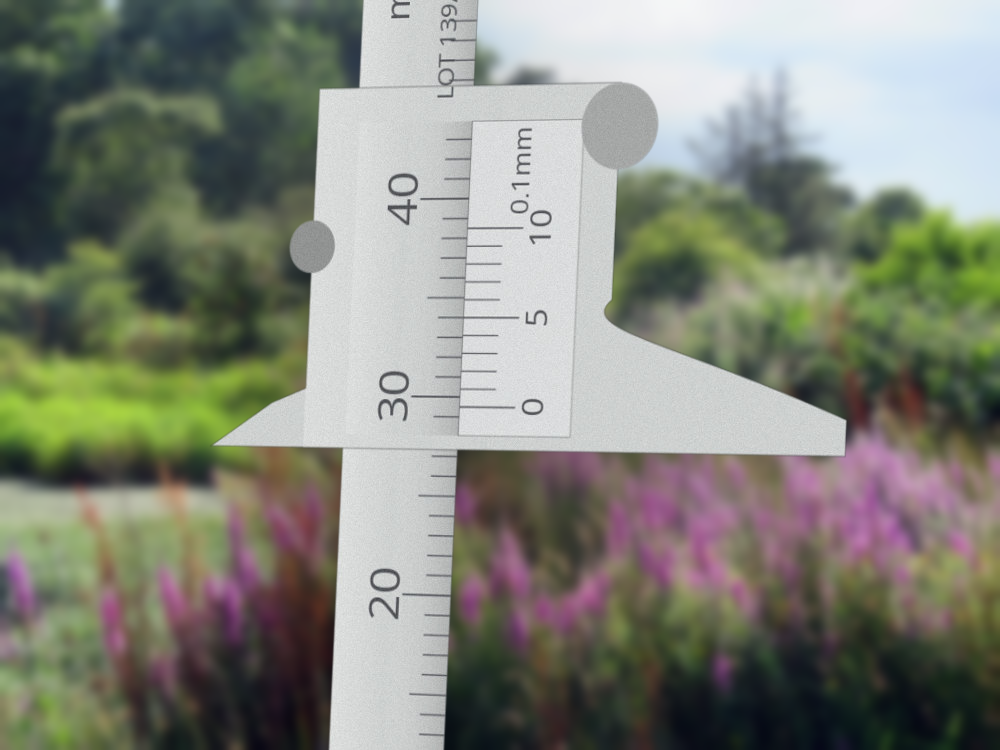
29.5 mm
